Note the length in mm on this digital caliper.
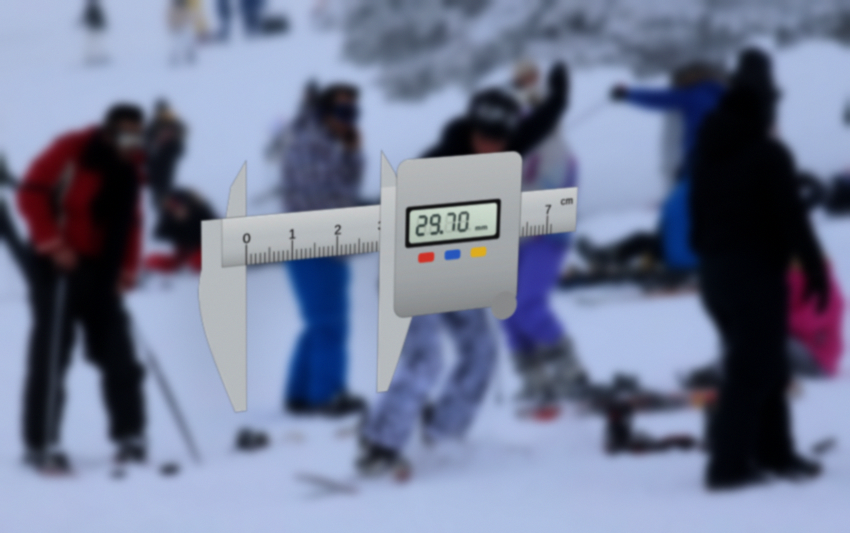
29.70 mm
